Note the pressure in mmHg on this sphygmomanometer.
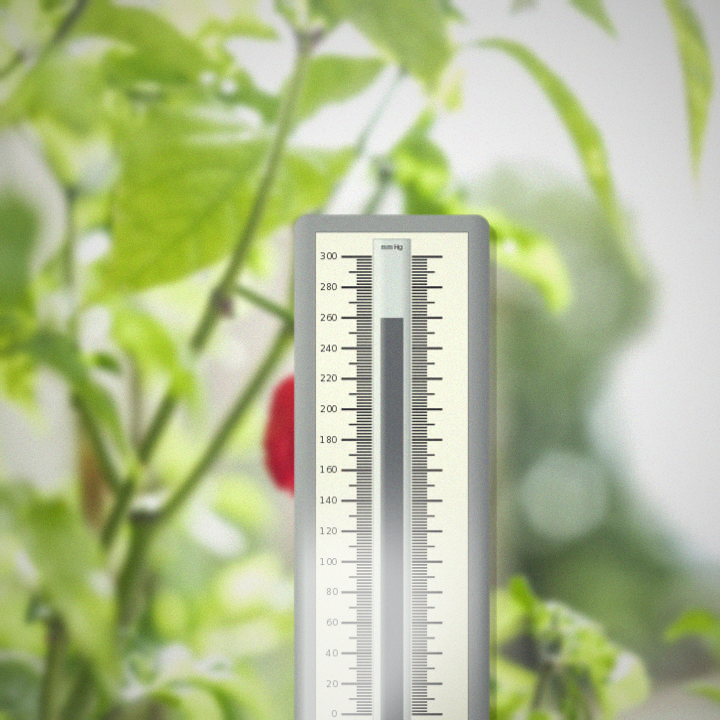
260 mmHg
